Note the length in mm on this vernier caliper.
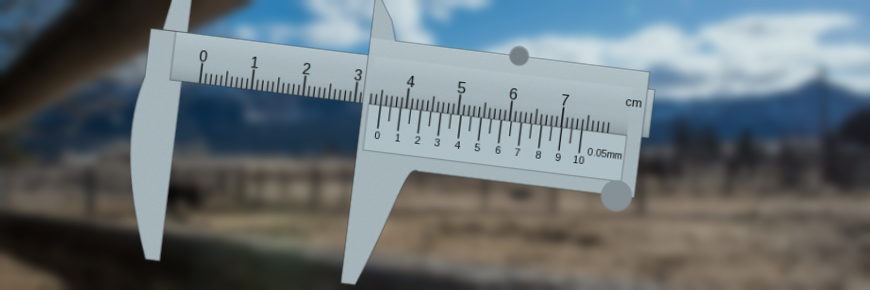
35.0 mm
